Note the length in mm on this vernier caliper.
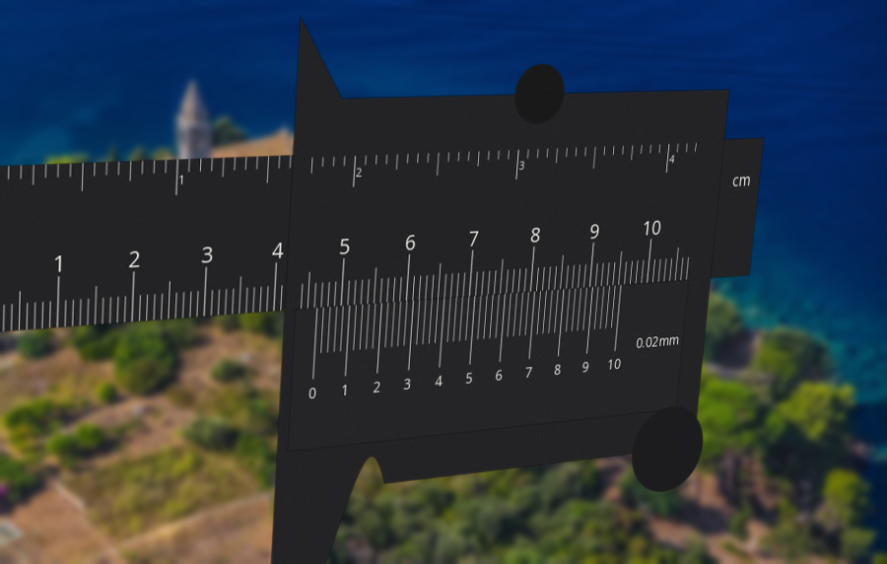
46.4 mm
